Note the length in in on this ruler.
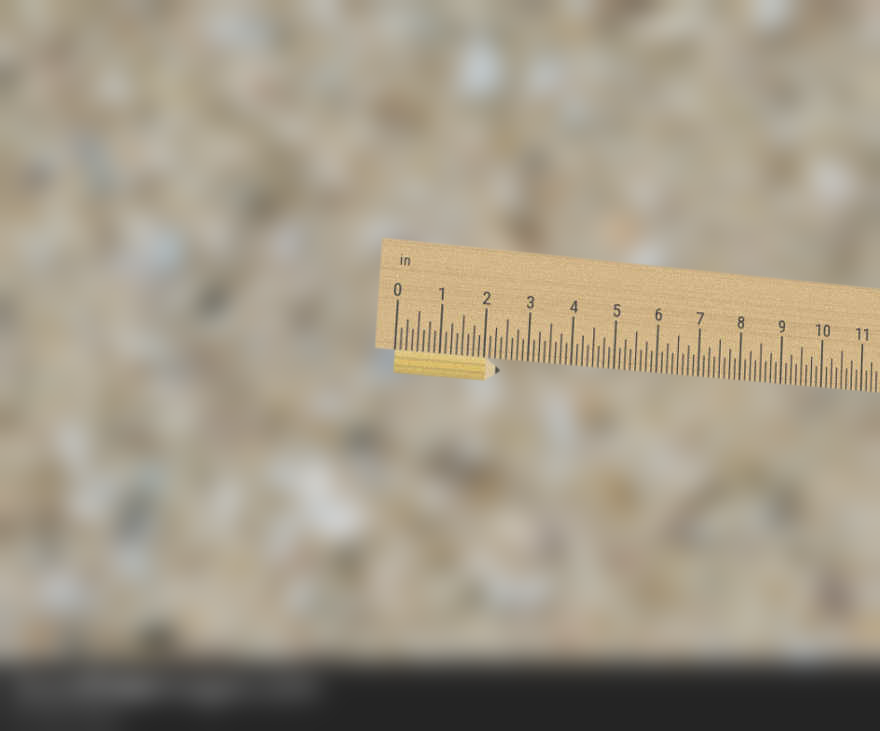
2.375 in
